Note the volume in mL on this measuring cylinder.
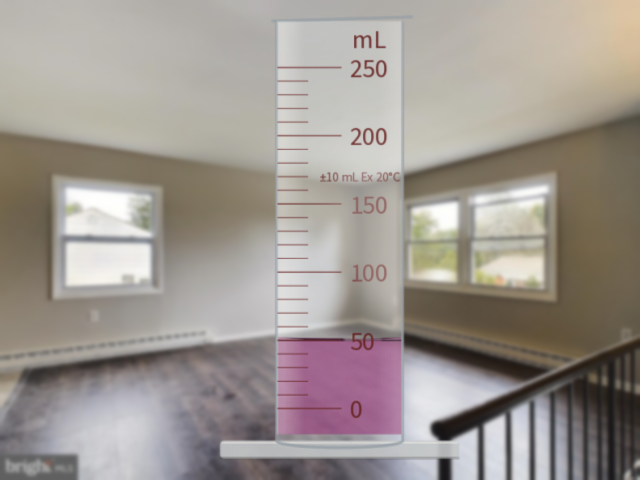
50 mL
